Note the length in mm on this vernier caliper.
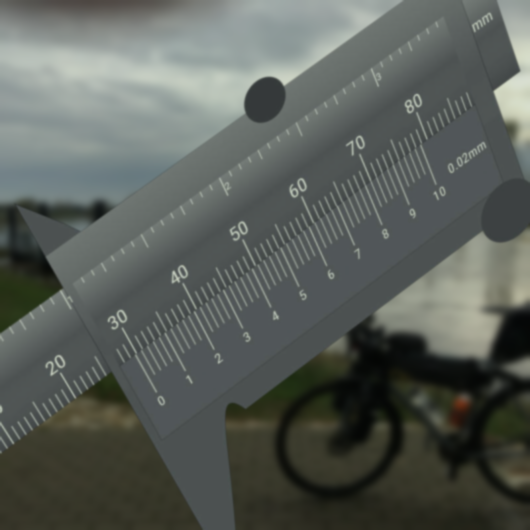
29.8 mm
